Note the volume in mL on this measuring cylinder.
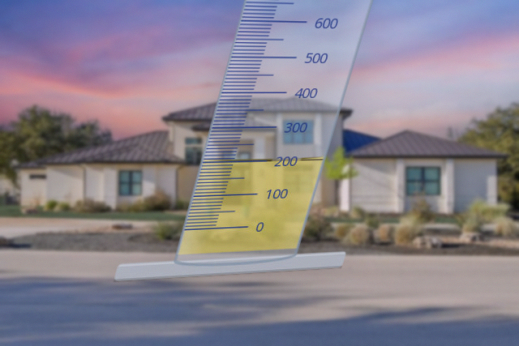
200 mL
